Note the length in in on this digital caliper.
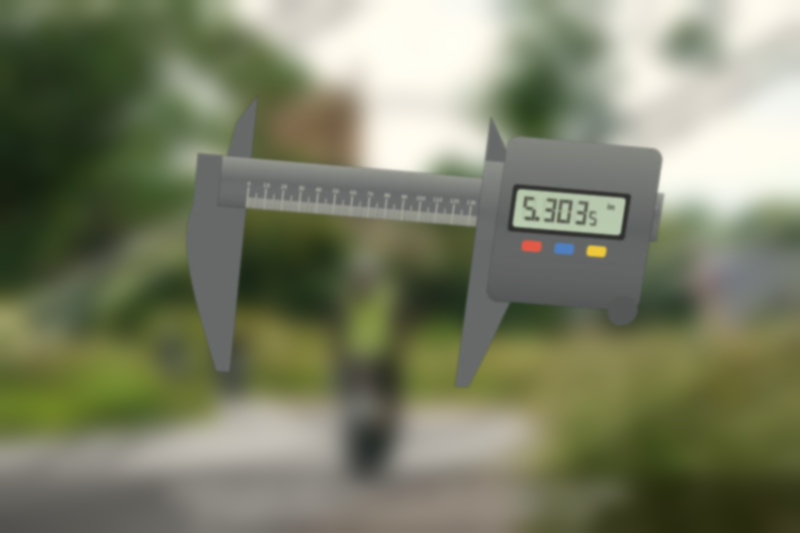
5.3035 in
